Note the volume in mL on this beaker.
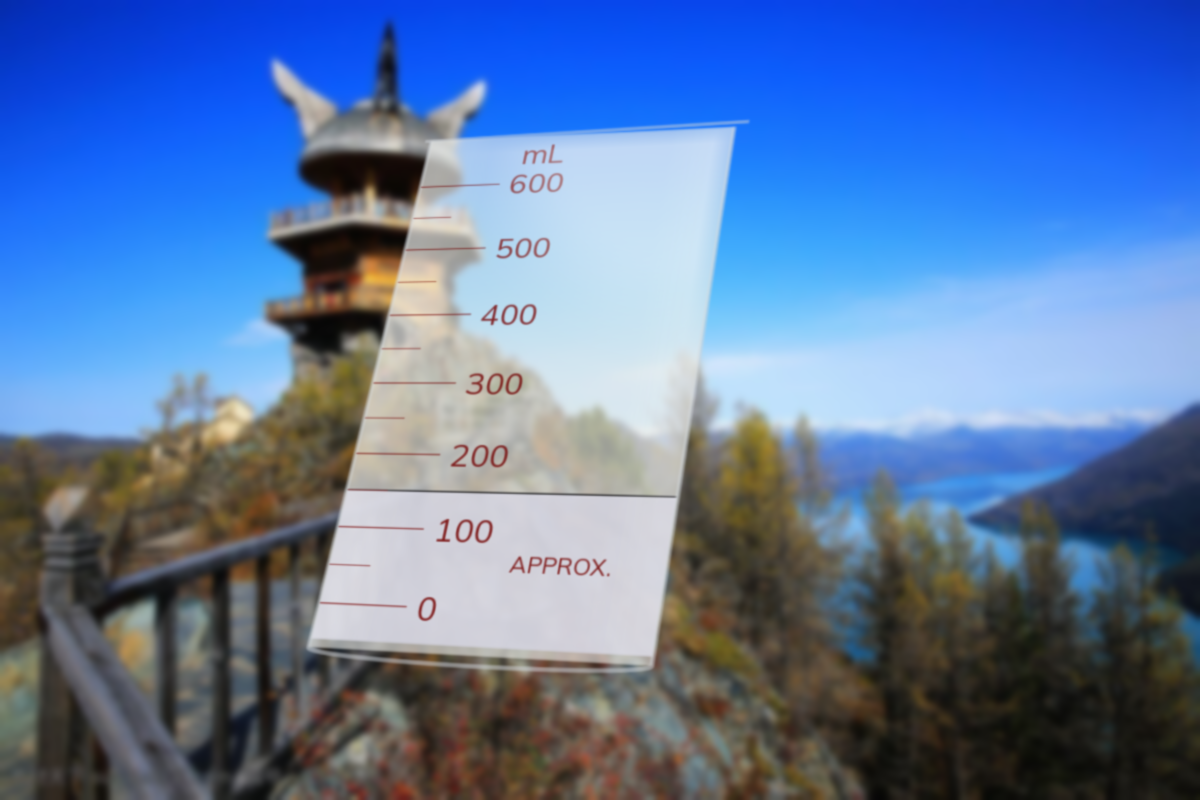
150 mL
